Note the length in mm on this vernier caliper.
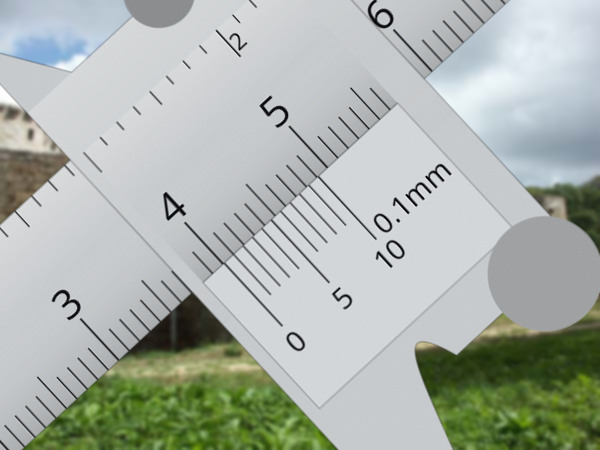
40.1 mm
